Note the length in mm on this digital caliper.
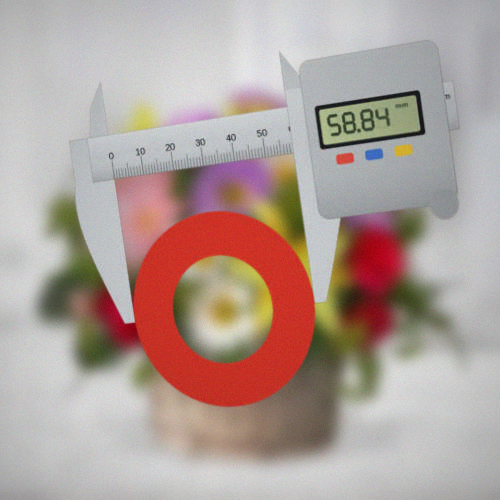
58.84 mm
